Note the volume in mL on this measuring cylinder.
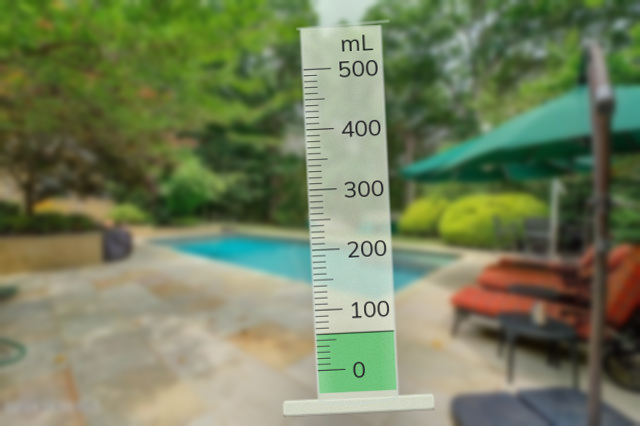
60 mL
